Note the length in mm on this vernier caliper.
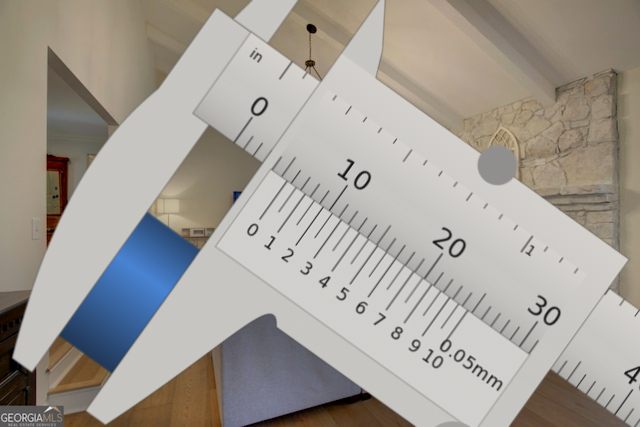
5.6 mm
